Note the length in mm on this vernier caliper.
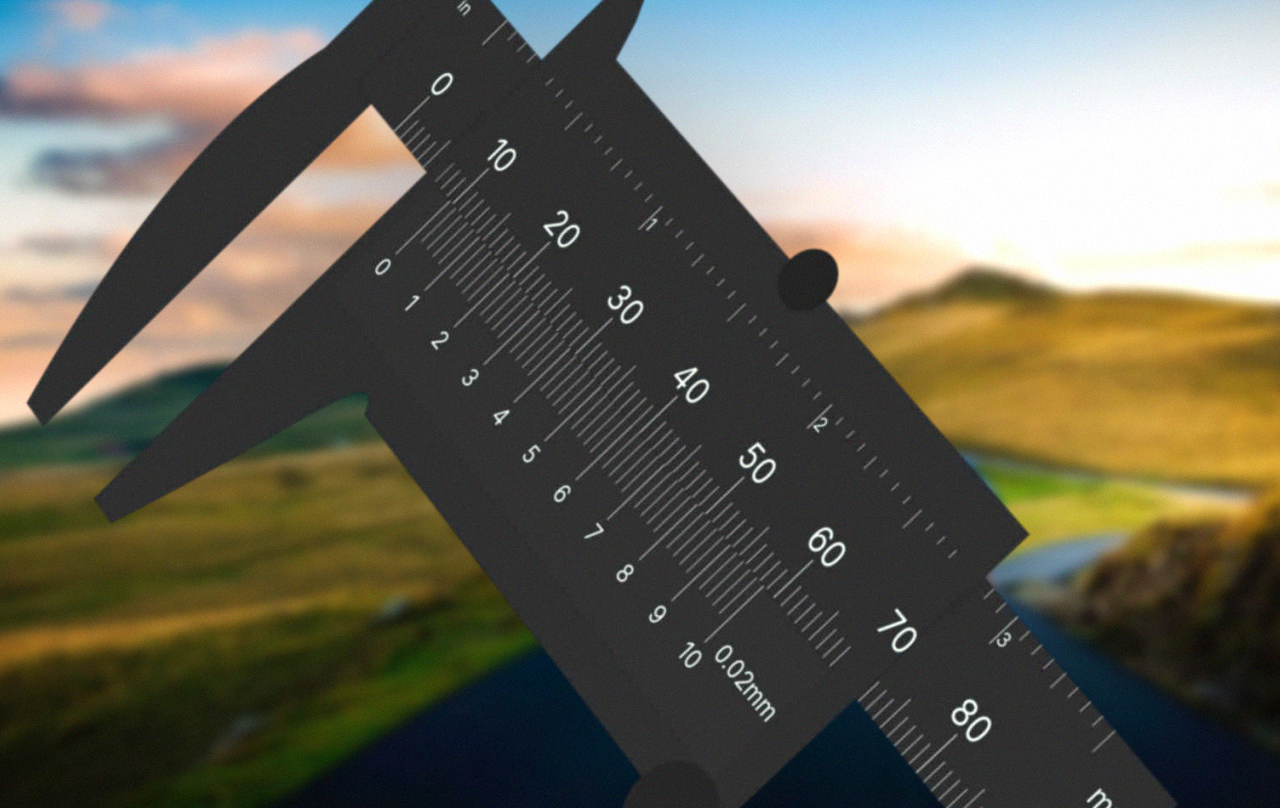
9.6 mm
